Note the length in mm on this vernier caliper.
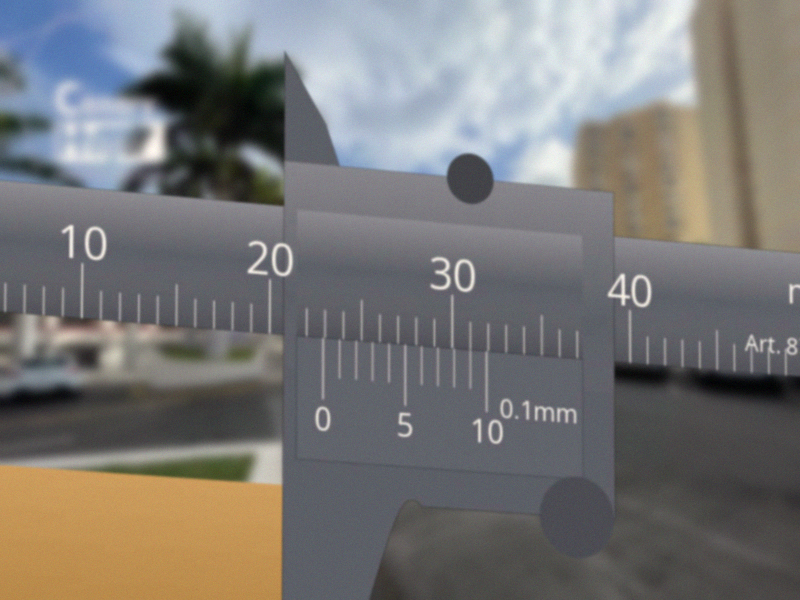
22.9 mm
